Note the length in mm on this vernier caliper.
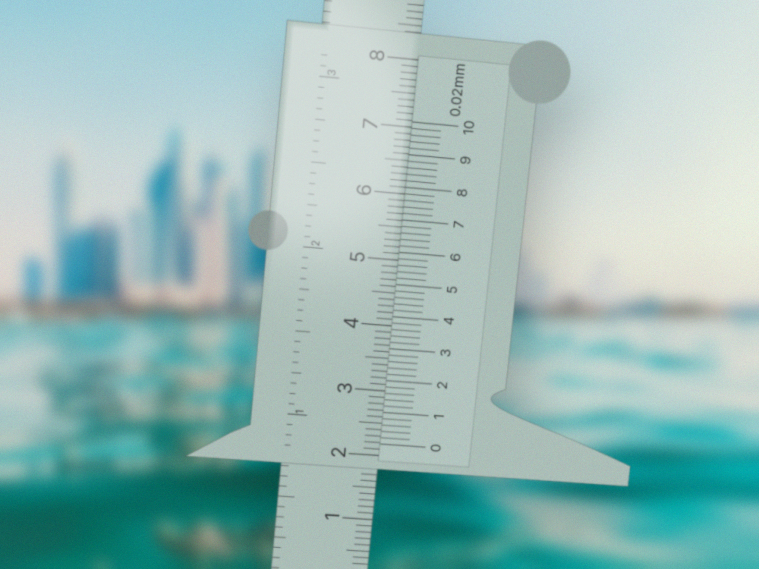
21.8 mm
